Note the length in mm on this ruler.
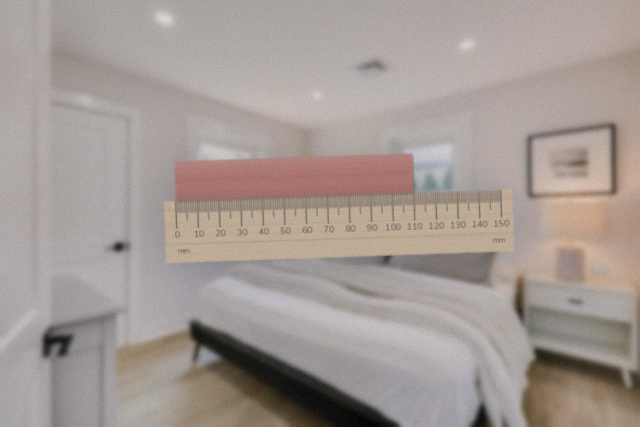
110 mm
